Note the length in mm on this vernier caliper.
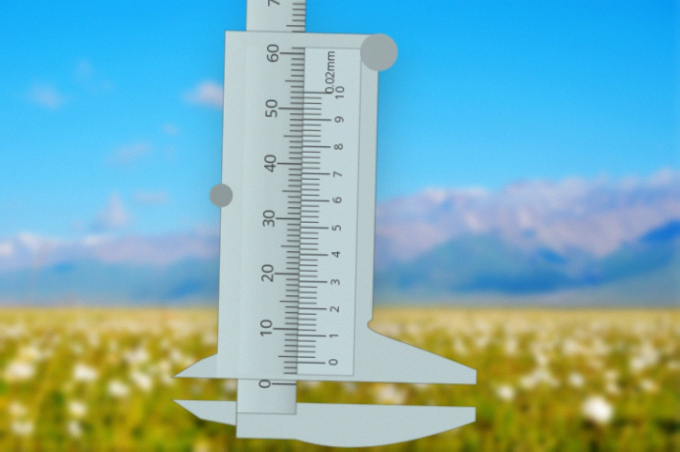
4.0 mm
